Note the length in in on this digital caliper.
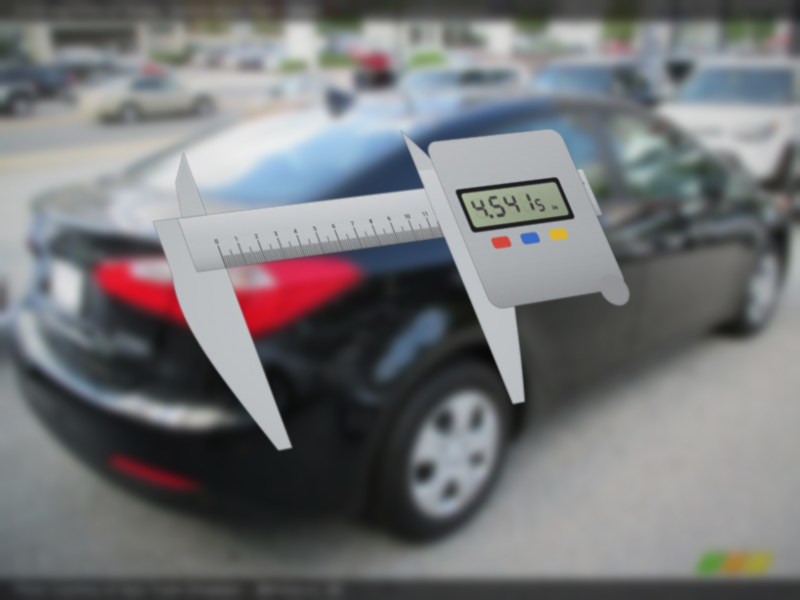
4.5415 in
